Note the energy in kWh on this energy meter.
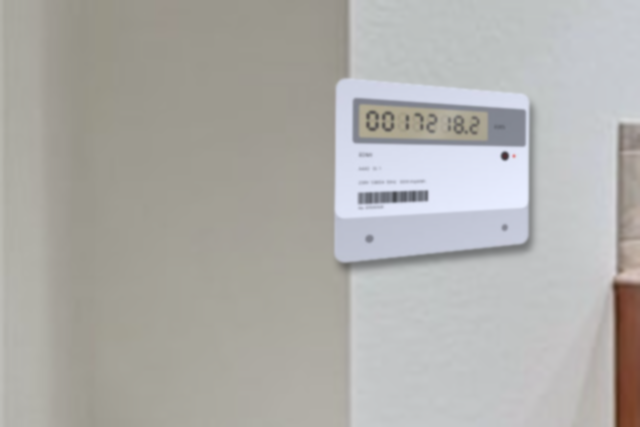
17218.2 kWh
